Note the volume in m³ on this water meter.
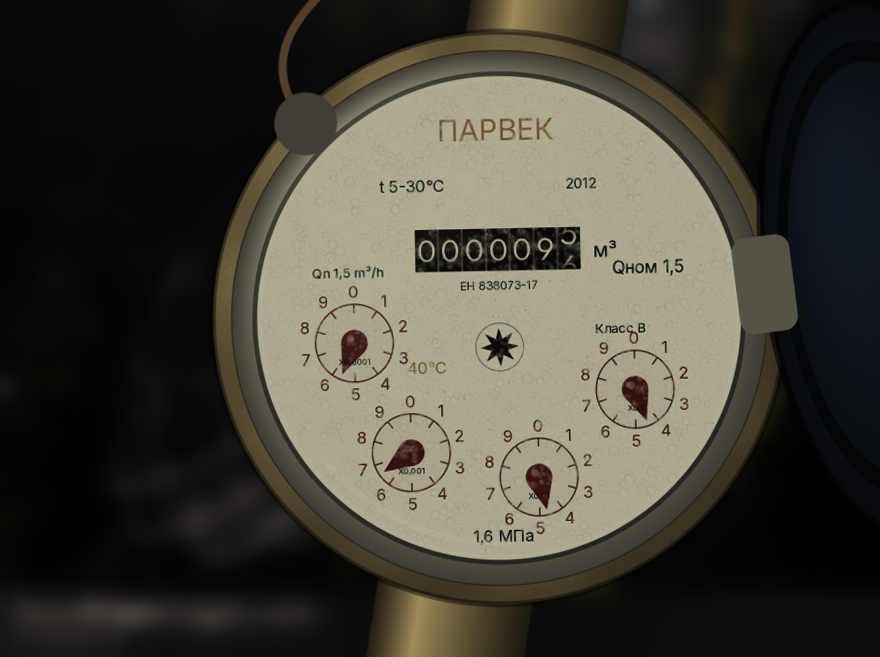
95.4465 m³
